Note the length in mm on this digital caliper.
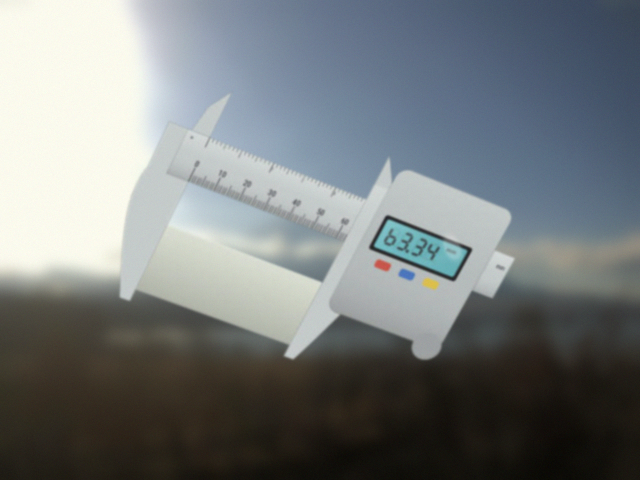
63.34 mm
